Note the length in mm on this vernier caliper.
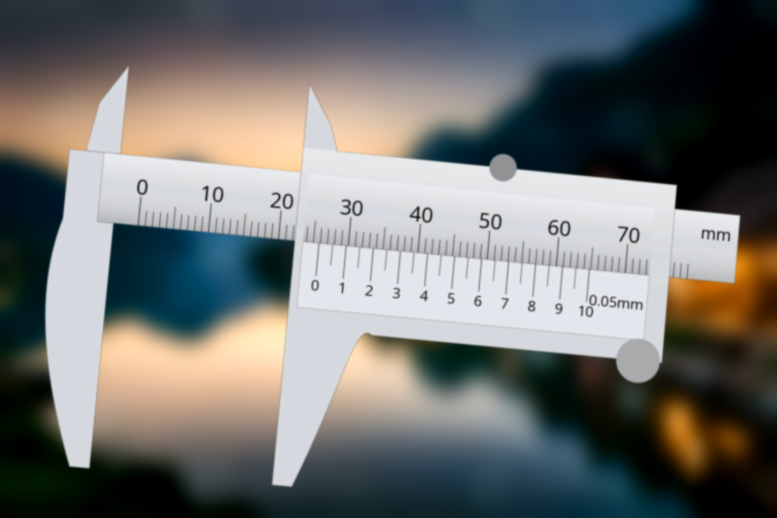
25.8 mm
